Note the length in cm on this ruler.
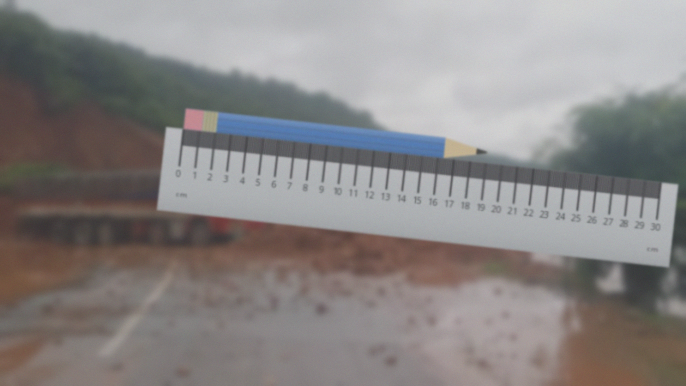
19 cm
